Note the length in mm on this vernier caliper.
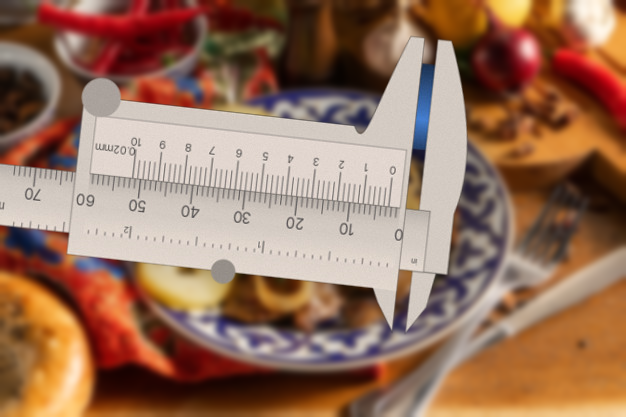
2.5 mm
